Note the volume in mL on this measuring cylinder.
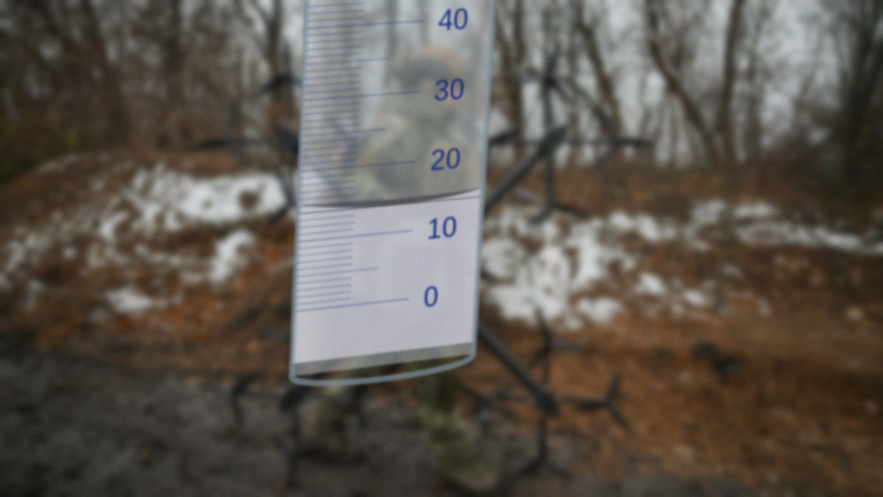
14 mL
